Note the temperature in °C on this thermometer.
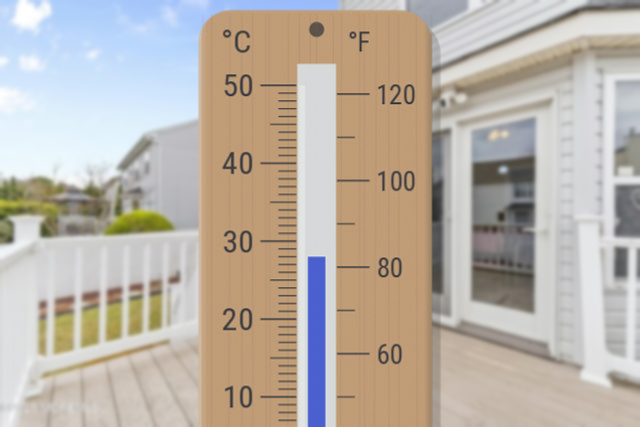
28 °C
